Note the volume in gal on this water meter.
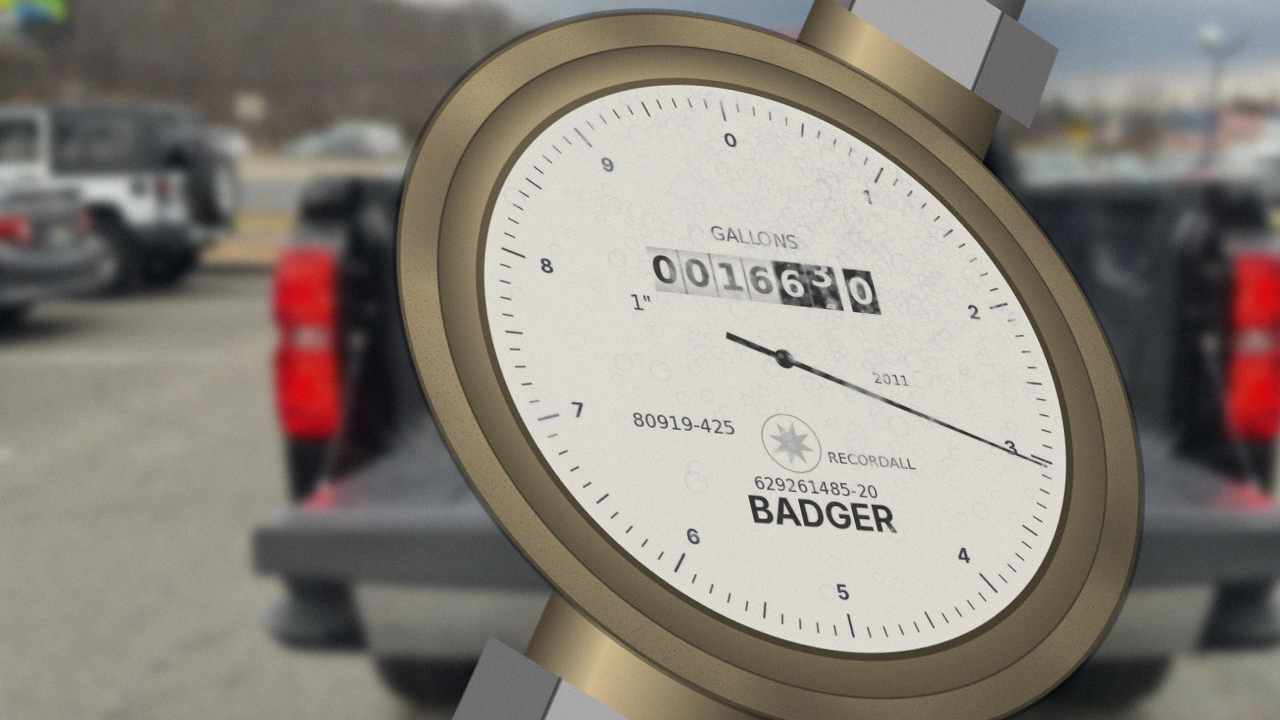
16633.0 gal
